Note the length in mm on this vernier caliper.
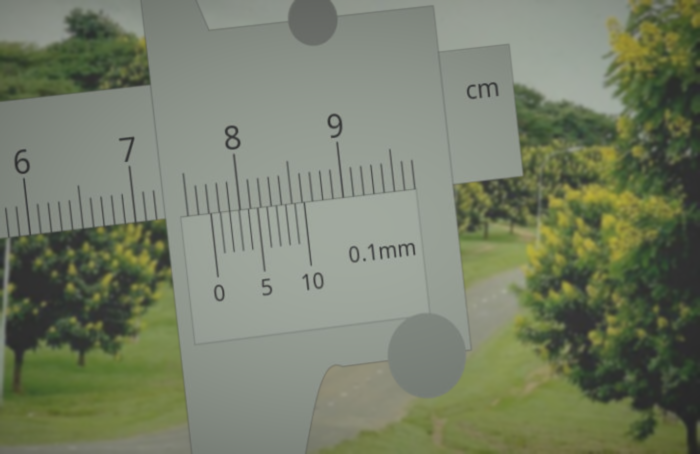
77.2 mm
